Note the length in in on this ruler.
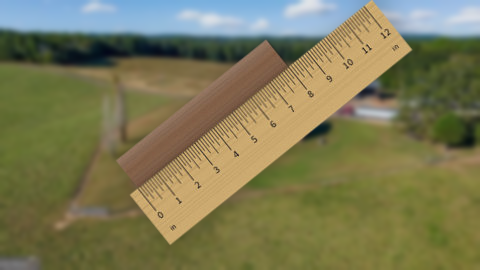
8 in
